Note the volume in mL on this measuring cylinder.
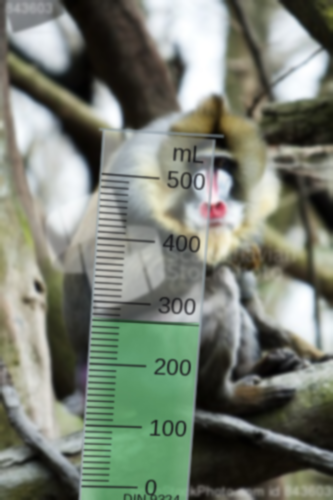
270 mL
